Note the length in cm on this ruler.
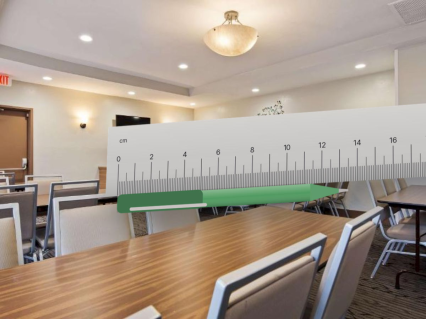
13.5 cm
